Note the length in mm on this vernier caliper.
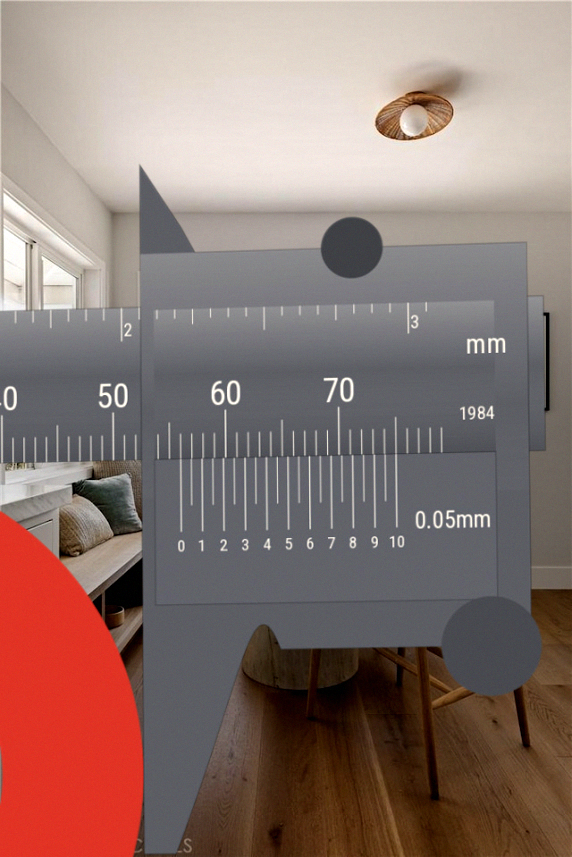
56.0 mm
